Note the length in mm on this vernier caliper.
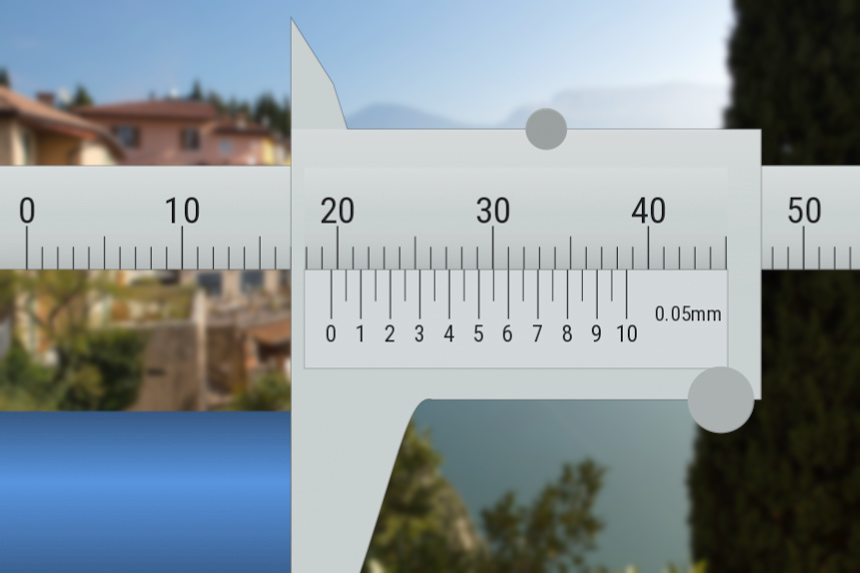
19.6 mm
